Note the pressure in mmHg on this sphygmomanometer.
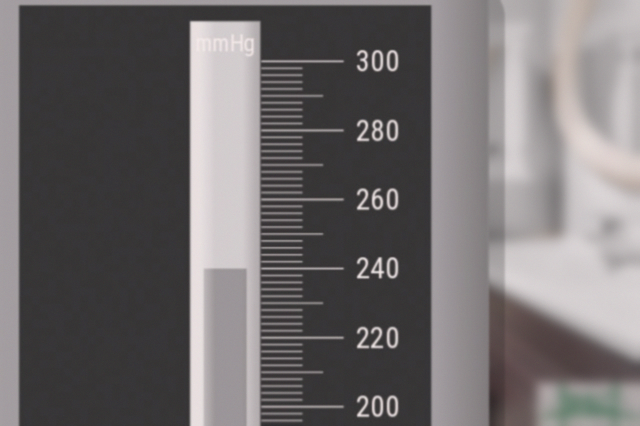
240 mmHg
